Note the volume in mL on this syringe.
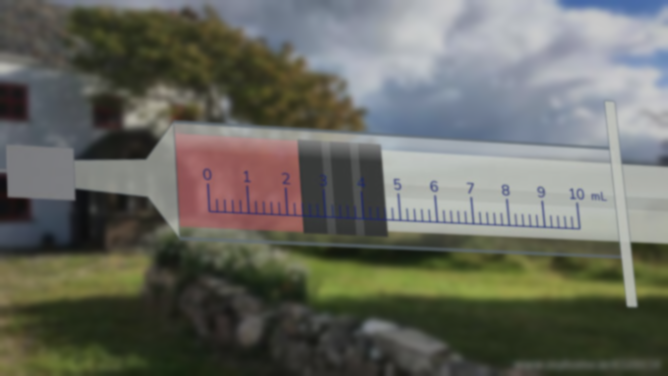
2.4 mL
